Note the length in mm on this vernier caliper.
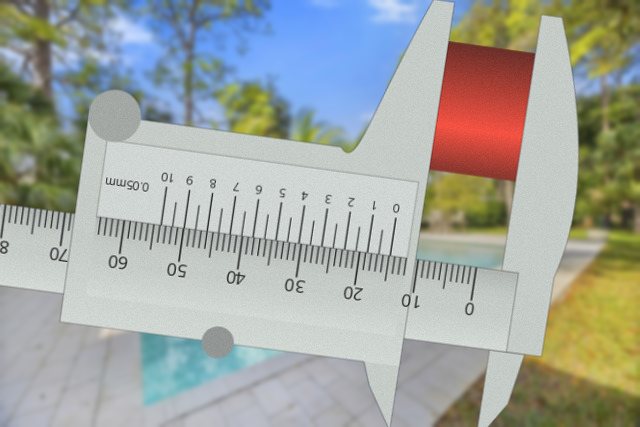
14.8 mm
